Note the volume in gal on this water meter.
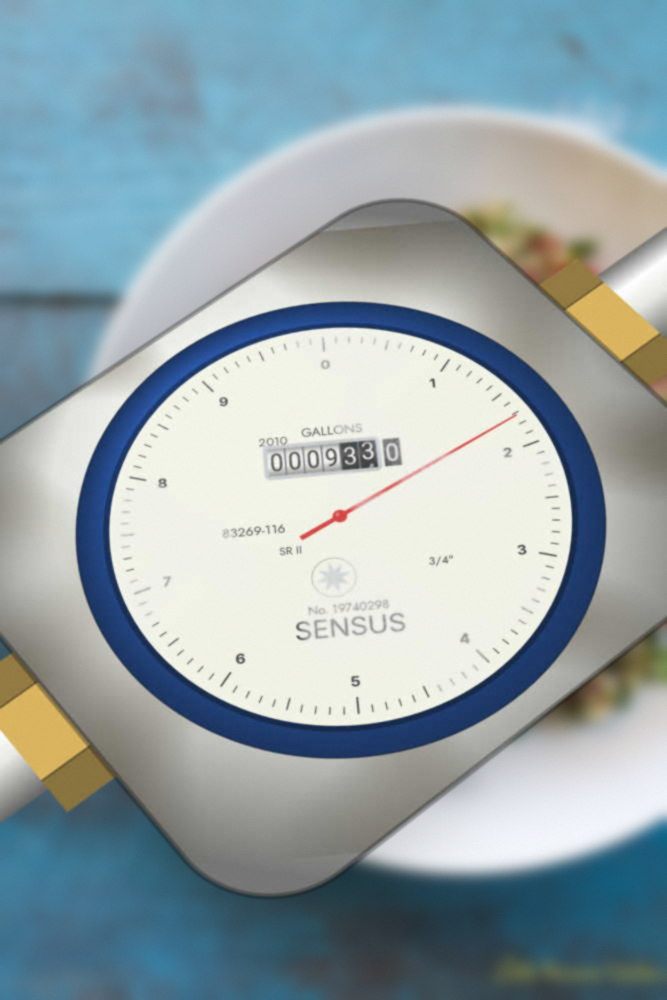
9331.7 gal
